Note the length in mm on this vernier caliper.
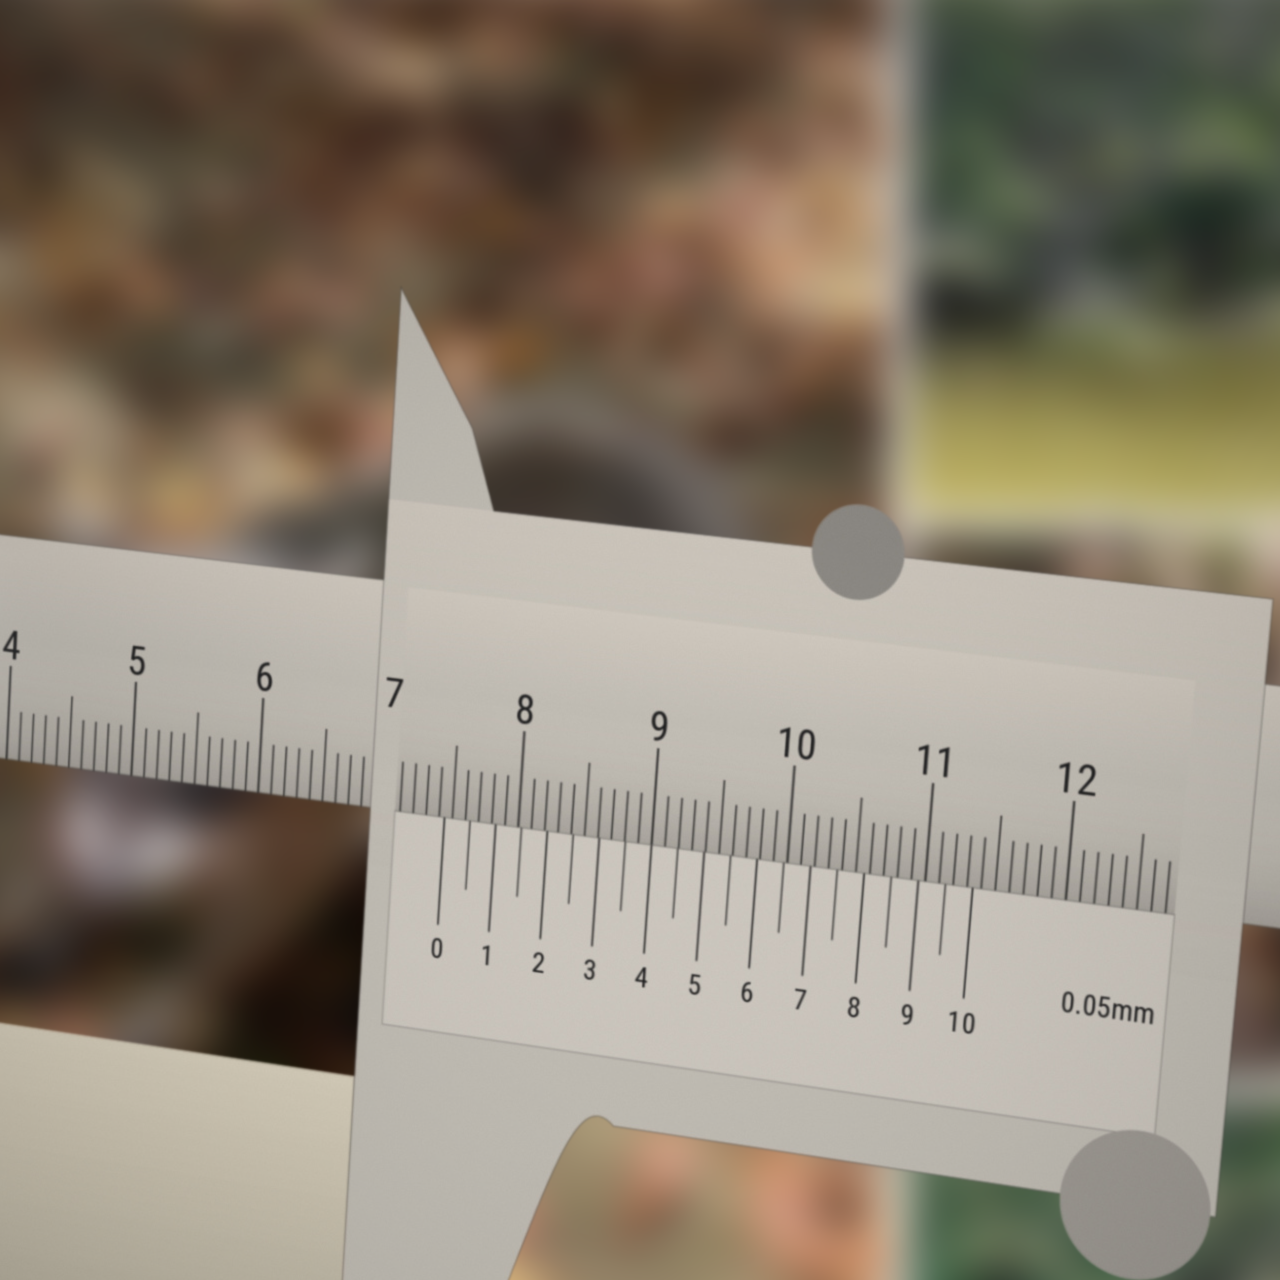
74.4 mm
